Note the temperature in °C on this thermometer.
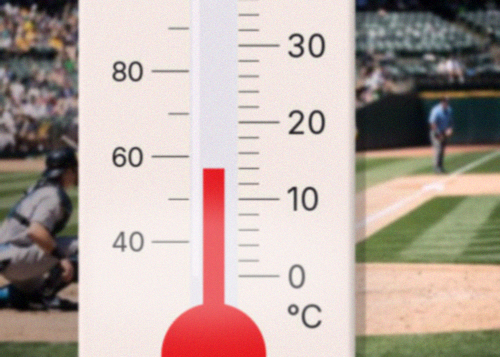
14 °C
